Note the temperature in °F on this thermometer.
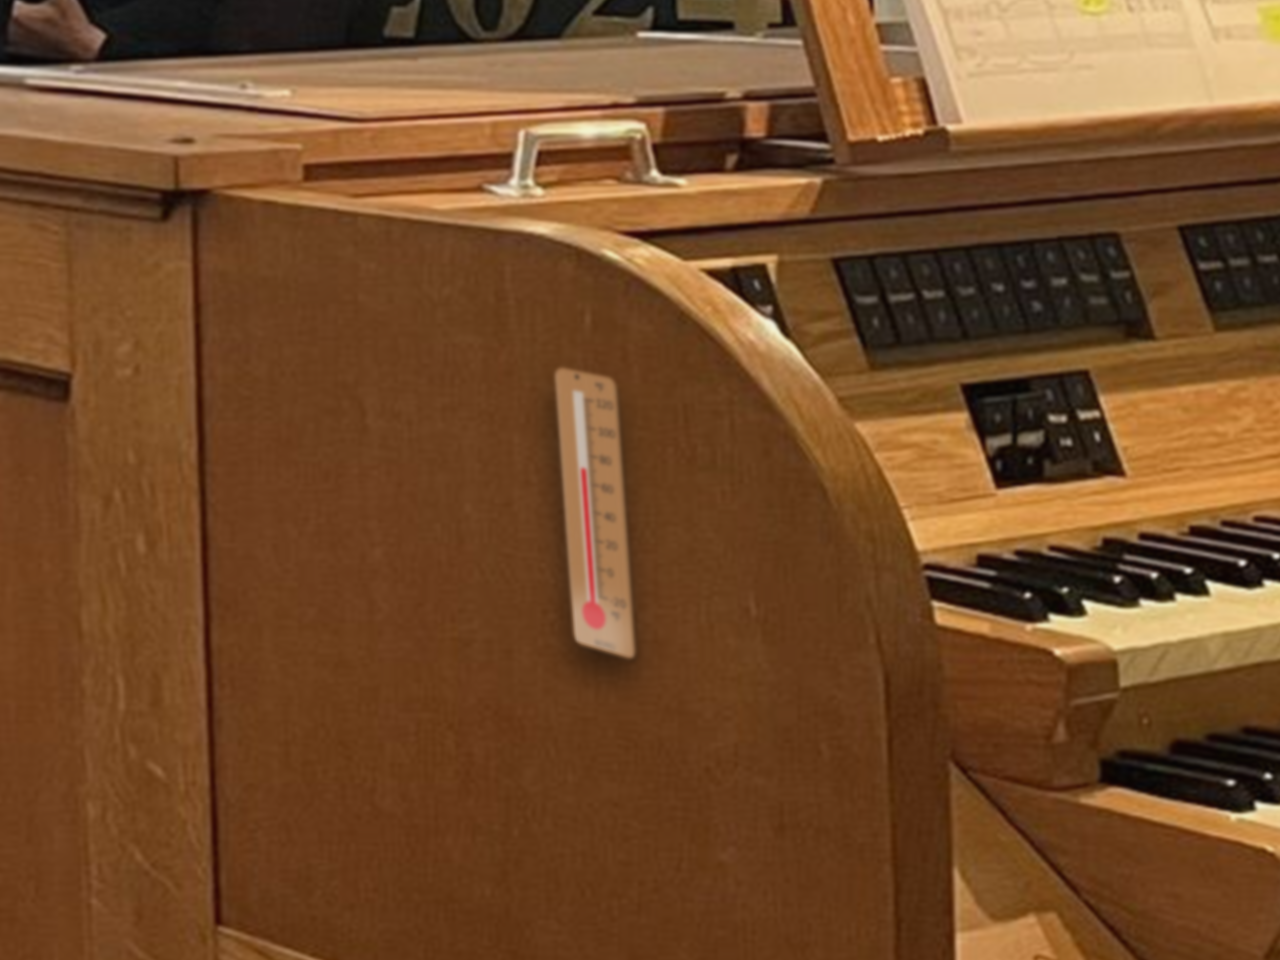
70 °F
